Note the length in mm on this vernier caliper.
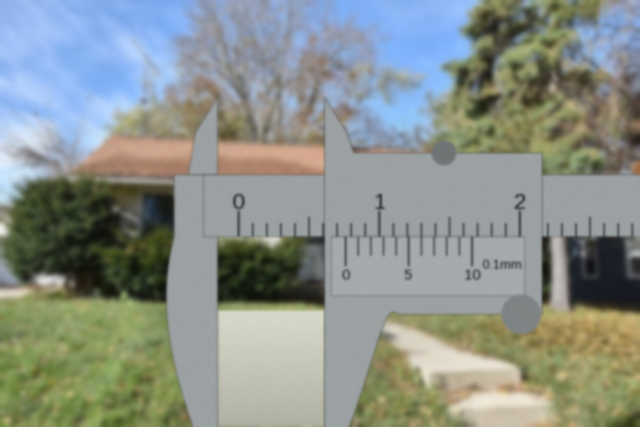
7.6 mm
